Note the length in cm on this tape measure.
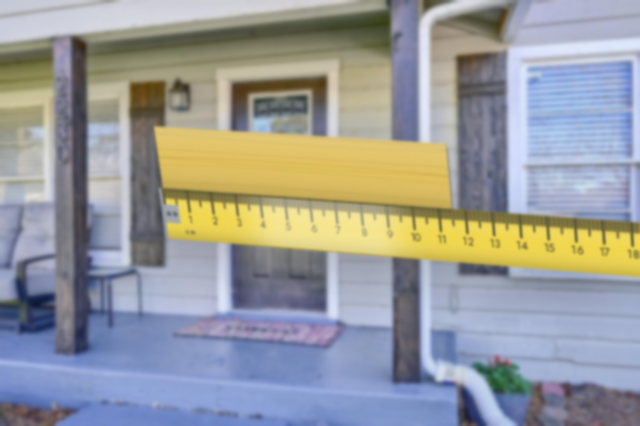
11.5 cm
